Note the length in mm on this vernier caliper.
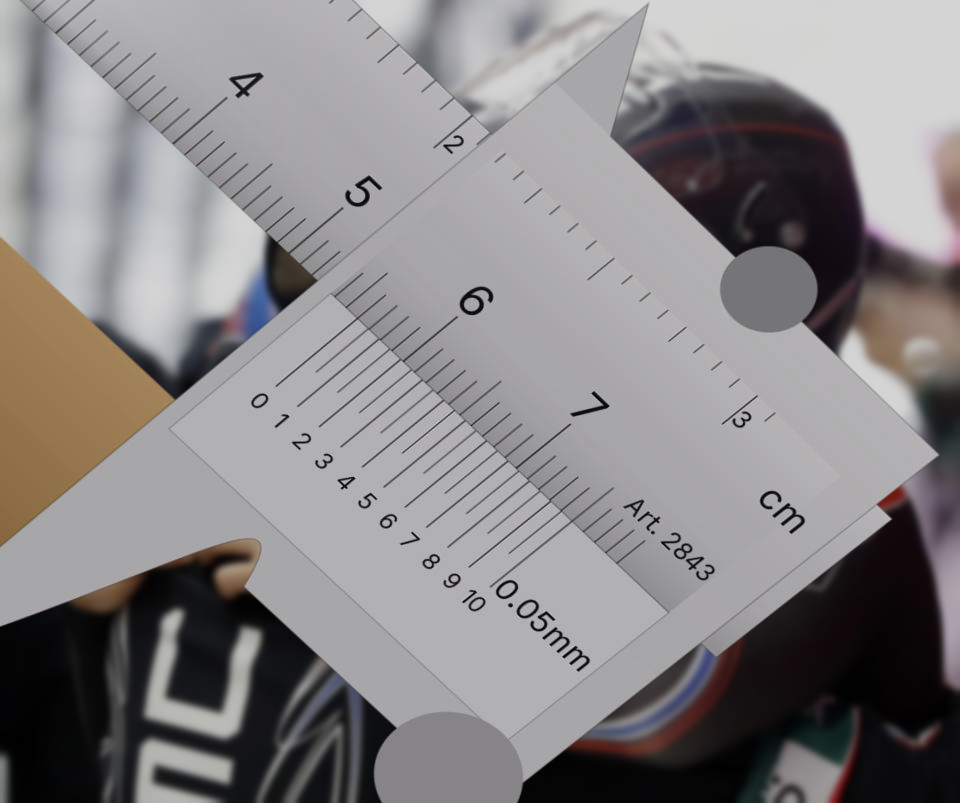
56.0 mm
